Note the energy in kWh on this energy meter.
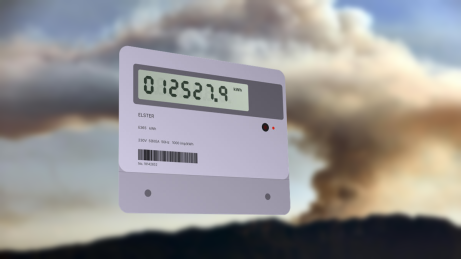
12527.9 kWh
